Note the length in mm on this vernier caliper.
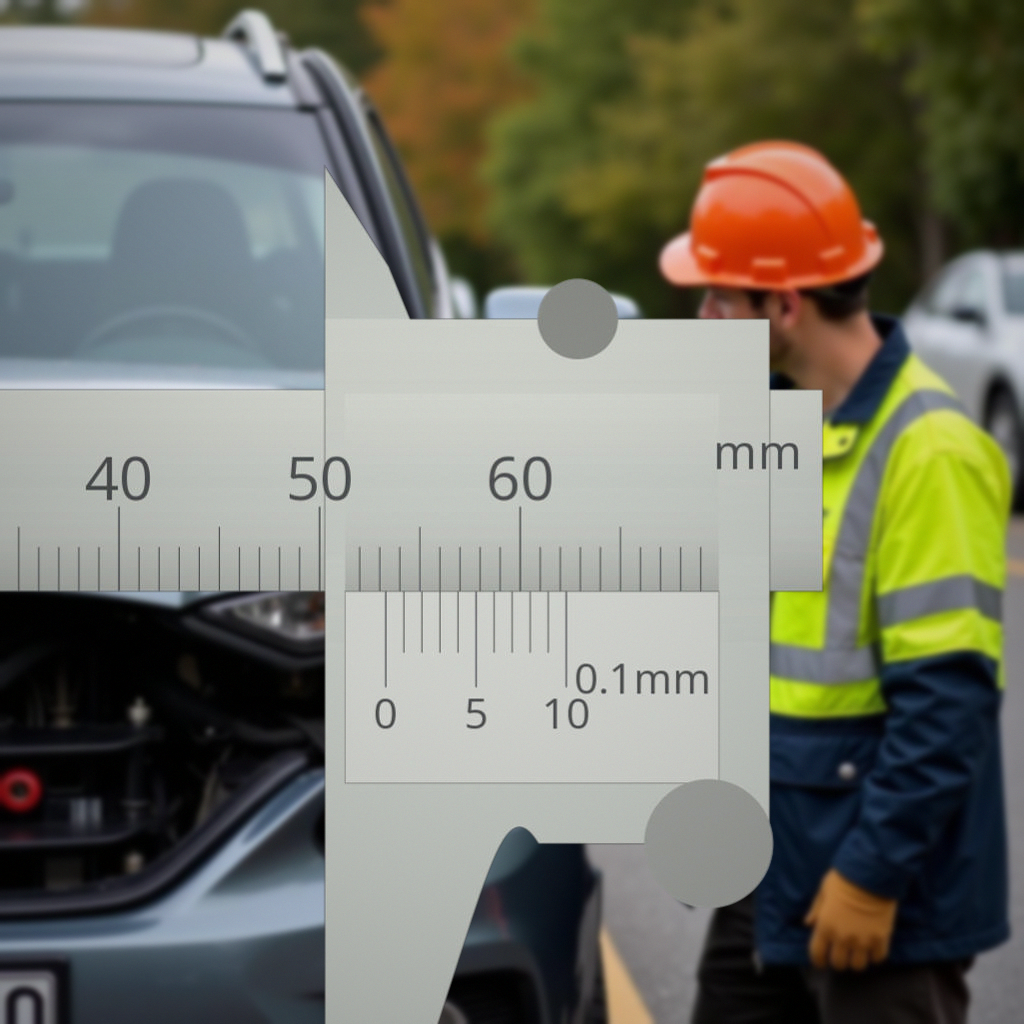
53.3 mm
